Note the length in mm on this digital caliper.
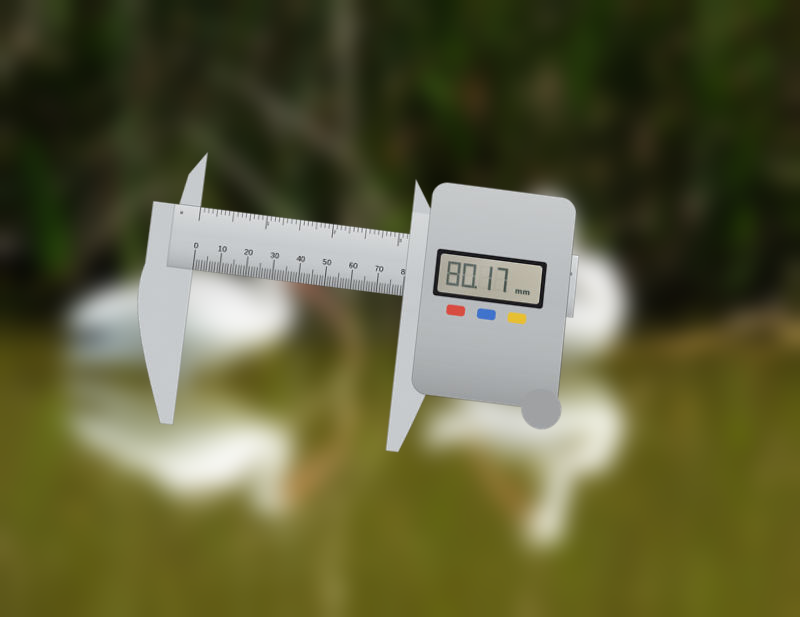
80.17 mm
